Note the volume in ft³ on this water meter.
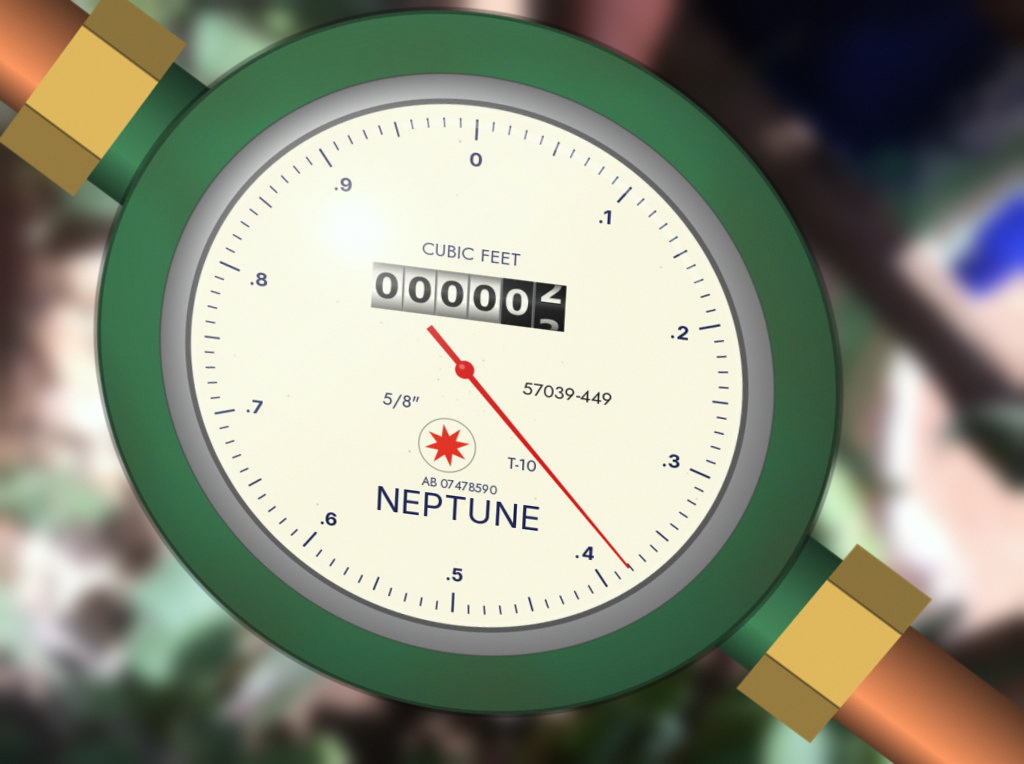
2.38 ft³
